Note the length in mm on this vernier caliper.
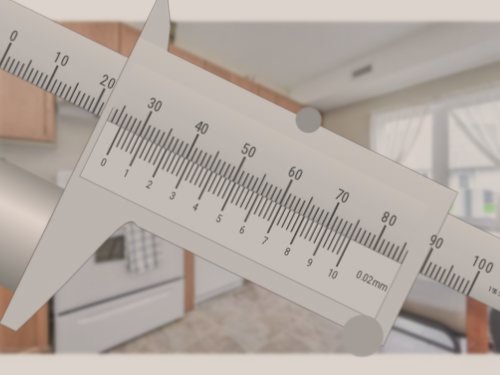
26.0 mm
